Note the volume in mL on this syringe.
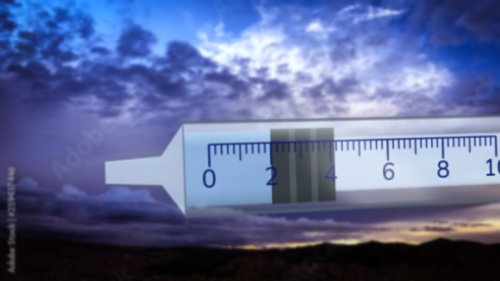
2 mL
